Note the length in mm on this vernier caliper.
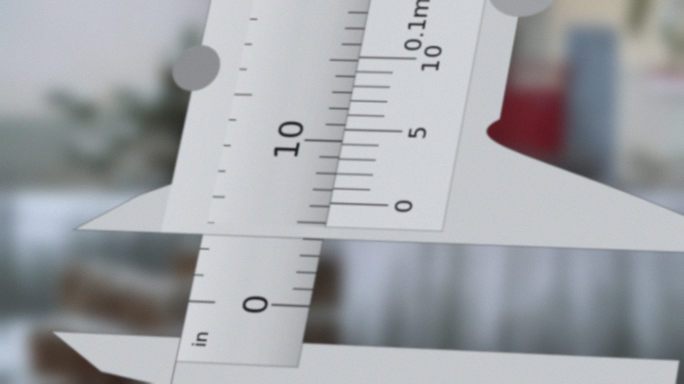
6.2 mm
